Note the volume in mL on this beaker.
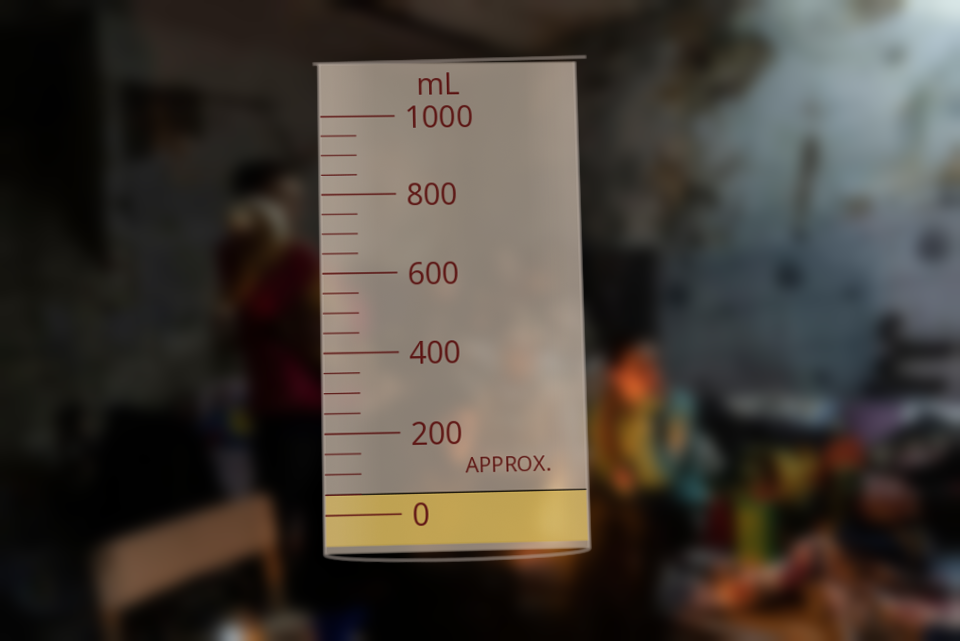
50 mL
